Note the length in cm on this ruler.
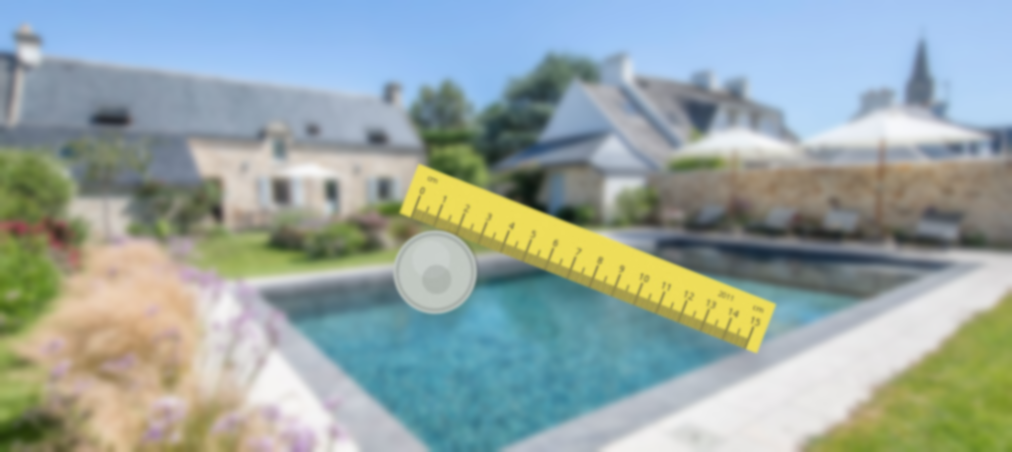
3.5 cm
